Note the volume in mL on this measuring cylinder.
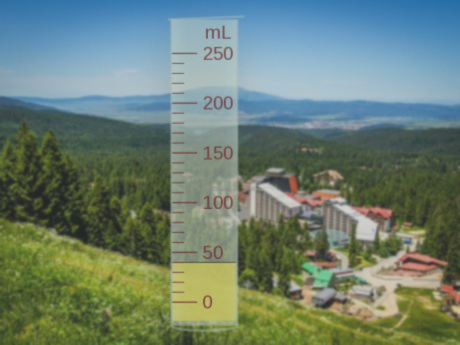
40 mL
